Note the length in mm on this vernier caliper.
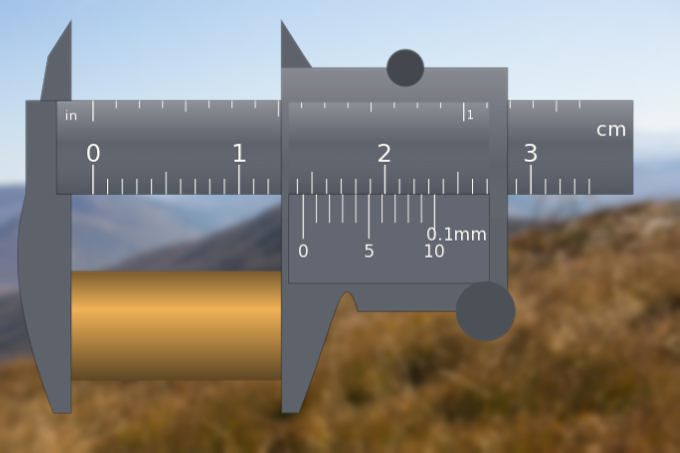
14.4 mm
